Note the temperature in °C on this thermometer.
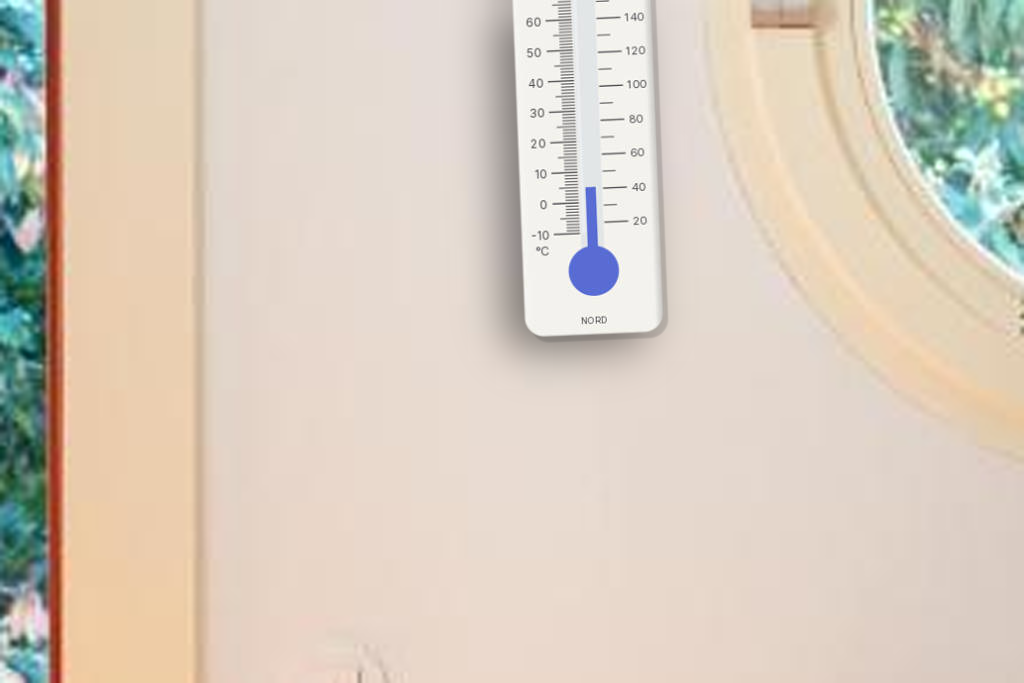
5 °C
